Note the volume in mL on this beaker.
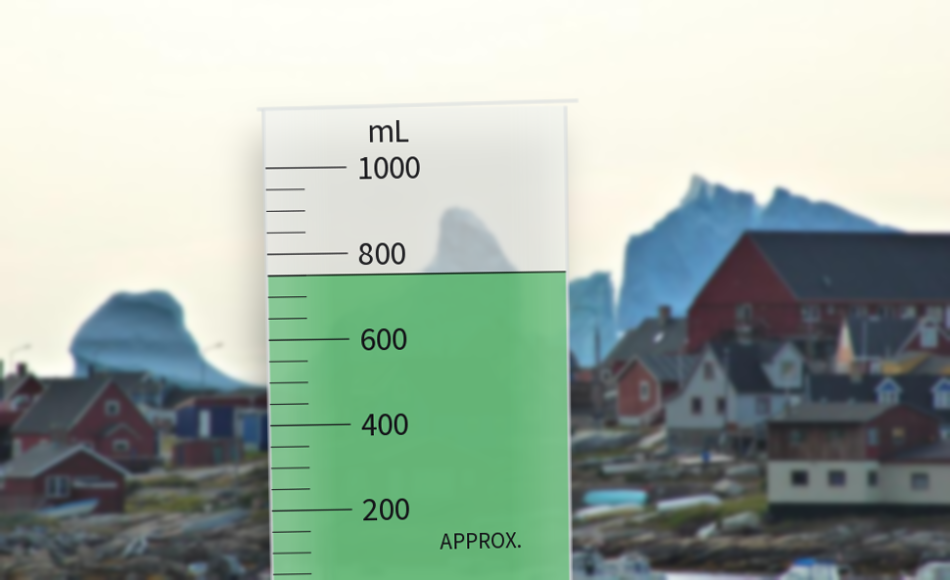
750 mL
